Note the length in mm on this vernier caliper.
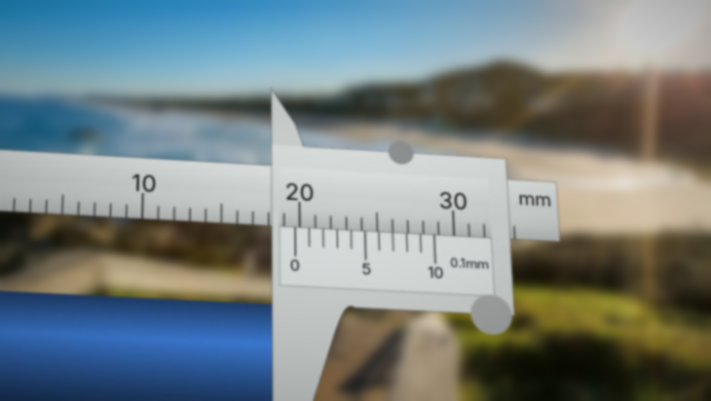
19.7 mm
